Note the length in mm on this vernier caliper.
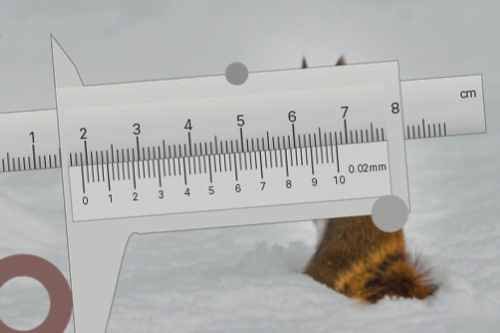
19.0 mm
